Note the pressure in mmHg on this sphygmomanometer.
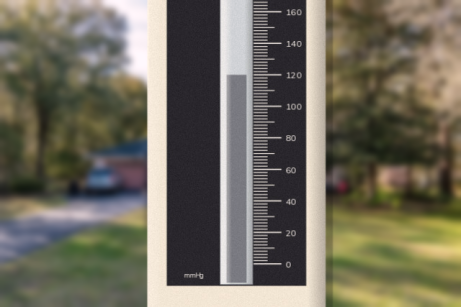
120 mmHg
